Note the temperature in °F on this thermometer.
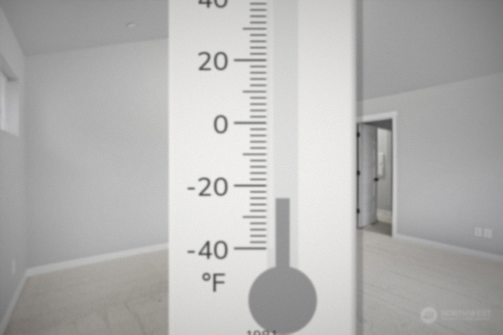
-24 °F
